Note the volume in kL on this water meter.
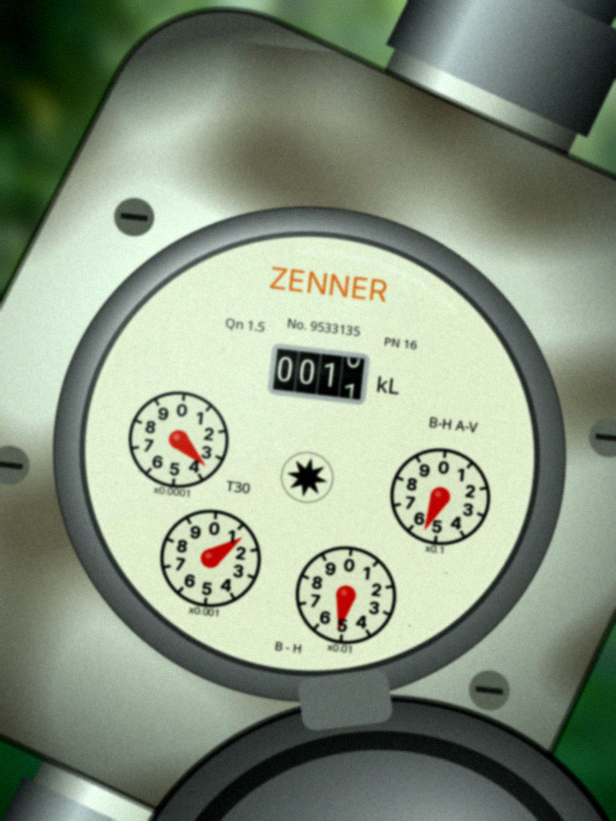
10.5513 kL
